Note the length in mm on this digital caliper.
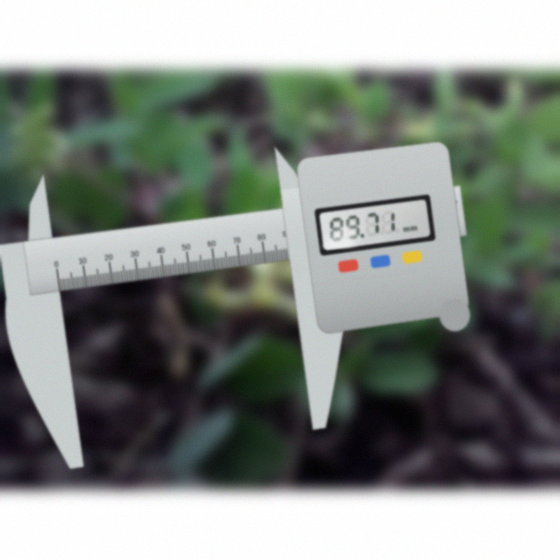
89.71 mm
